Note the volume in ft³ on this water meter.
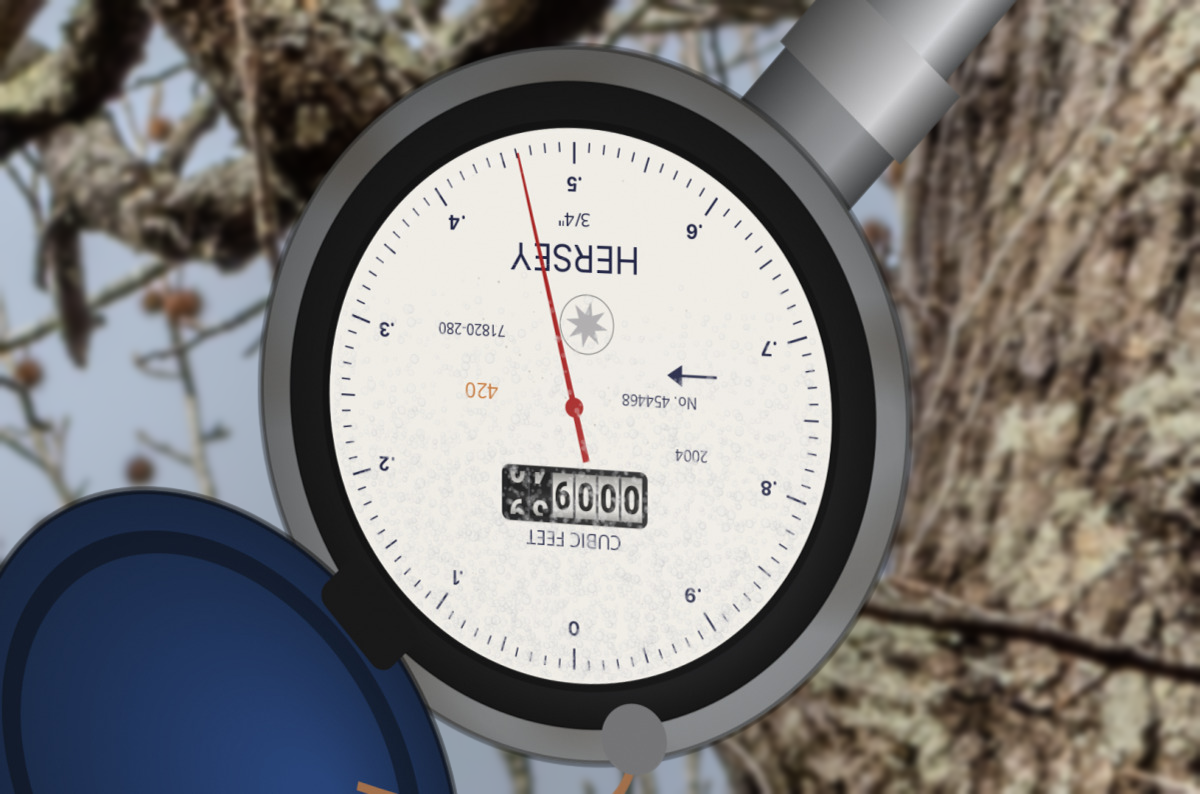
939.46 ft³
